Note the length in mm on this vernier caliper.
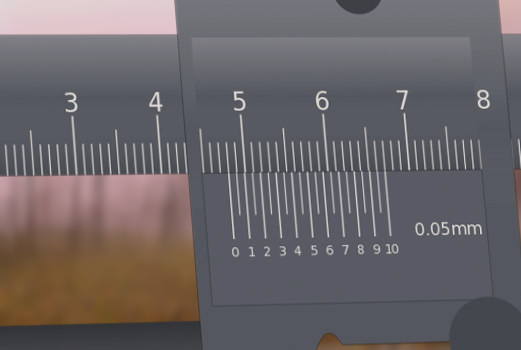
48.0 mm
